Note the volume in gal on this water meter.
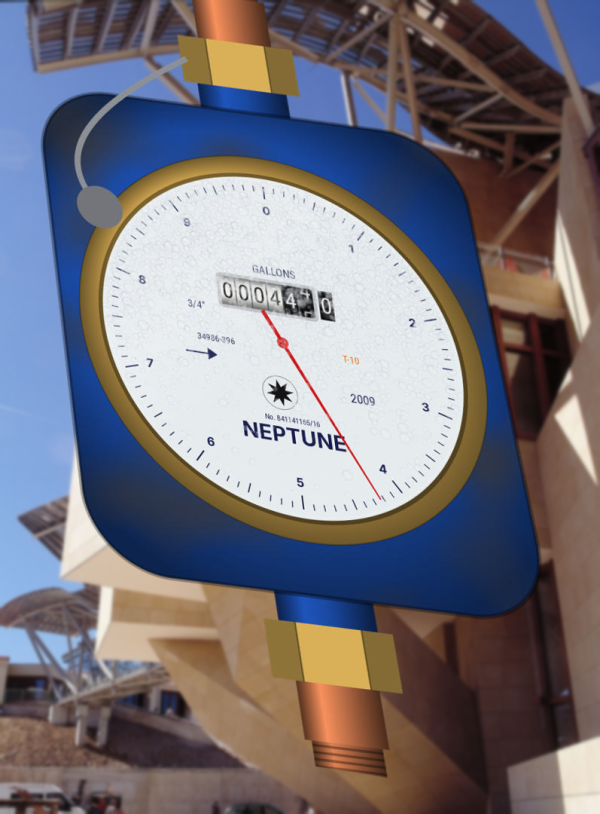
4444.2 gal
